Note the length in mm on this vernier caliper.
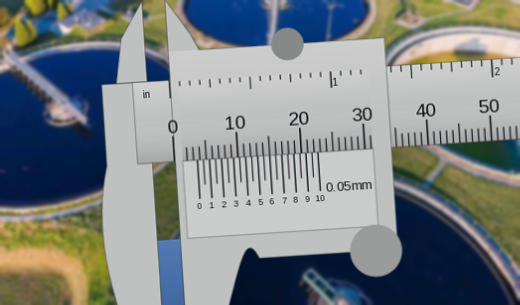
3.6 mm
